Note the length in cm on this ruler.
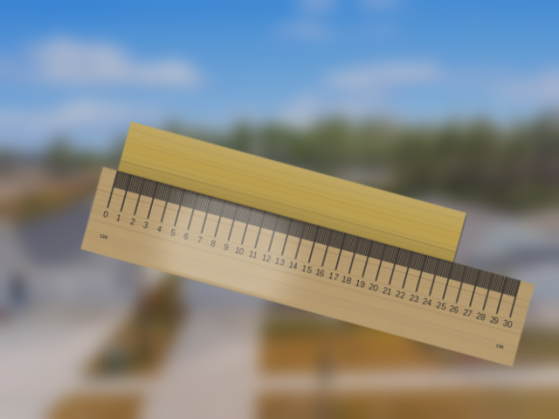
25 cm
